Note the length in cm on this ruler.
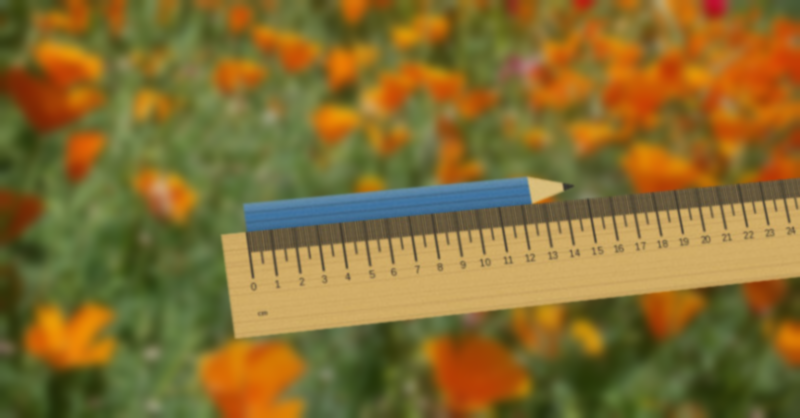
14.5 cm
